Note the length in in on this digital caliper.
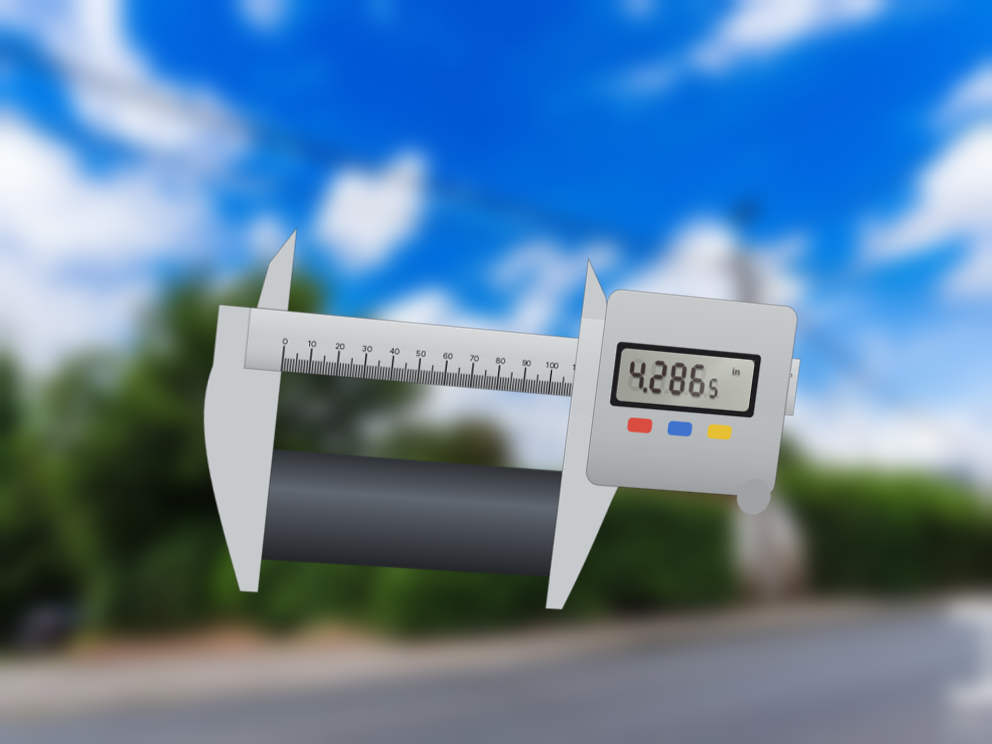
4.2865 in
